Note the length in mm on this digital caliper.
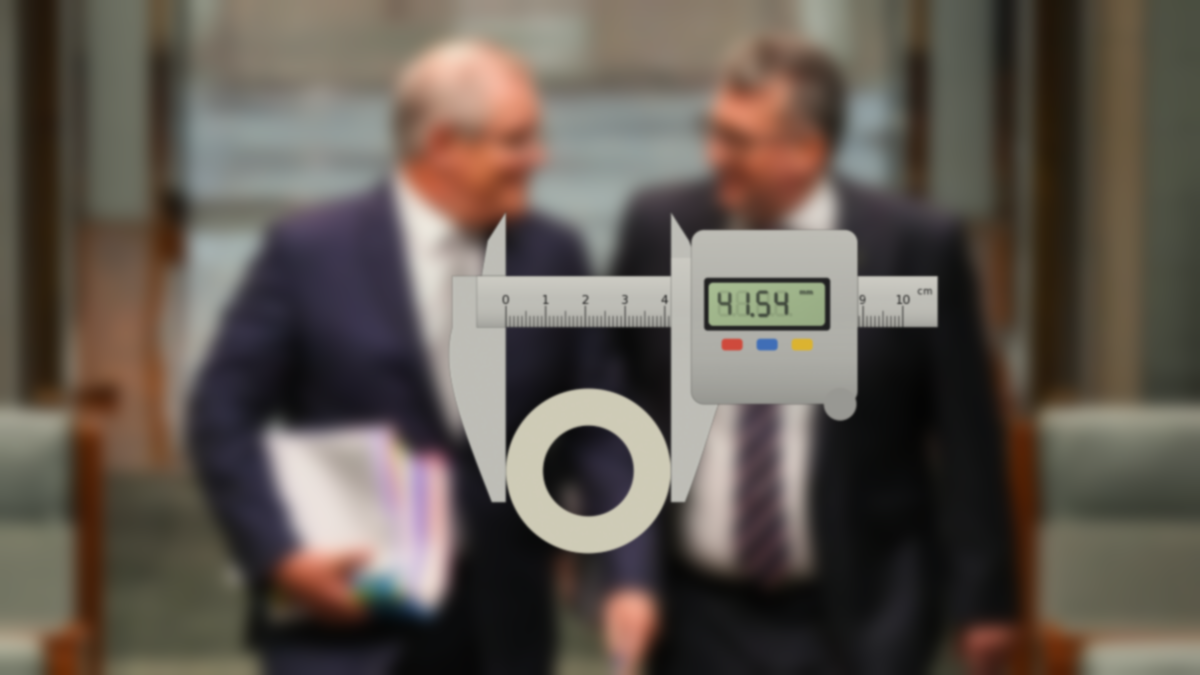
41.54 mm
